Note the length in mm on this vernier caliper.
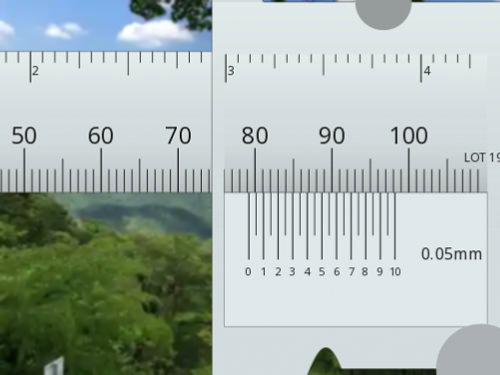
79.2 mm
